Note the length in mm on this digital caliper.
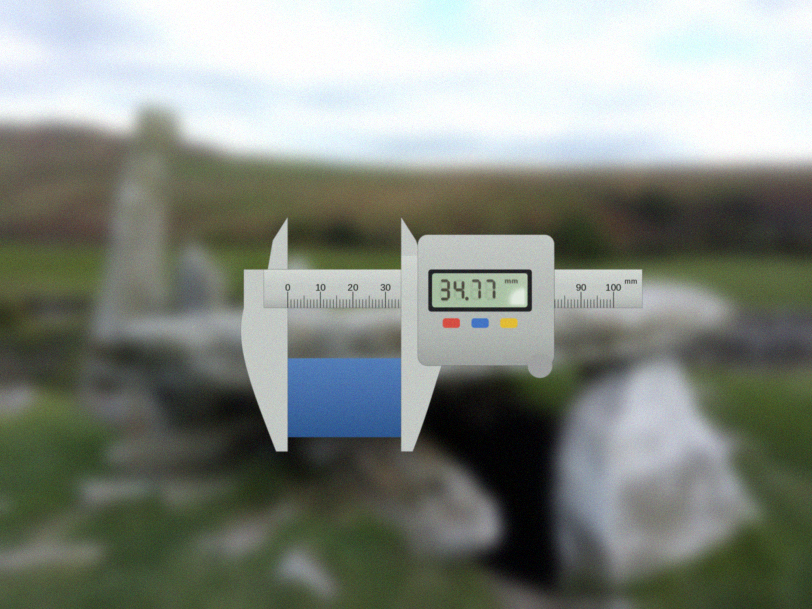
34.77 mm
